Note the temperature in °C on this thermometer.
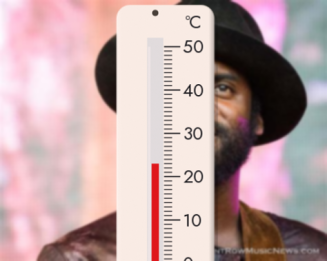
23 °C
